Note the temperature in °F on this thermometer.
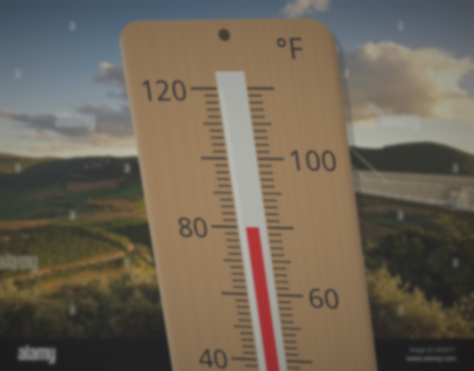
80 °F
